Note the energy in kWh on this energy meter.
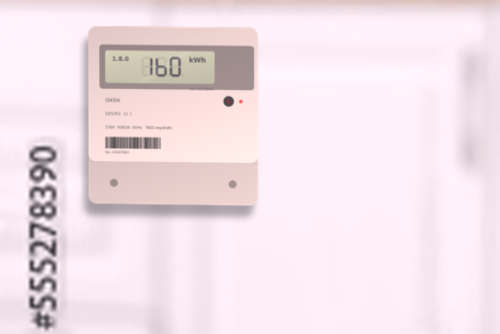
160 kWh
